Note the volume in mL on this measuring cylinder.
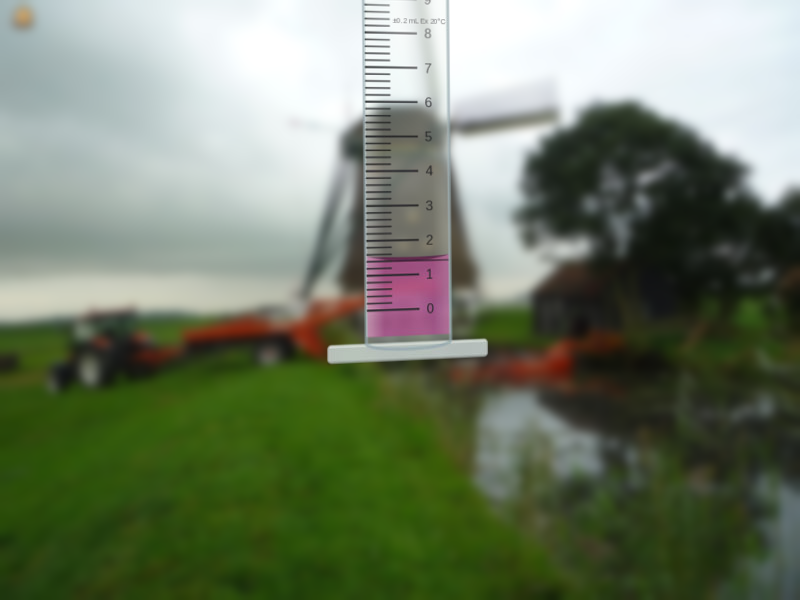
1.4 mL
